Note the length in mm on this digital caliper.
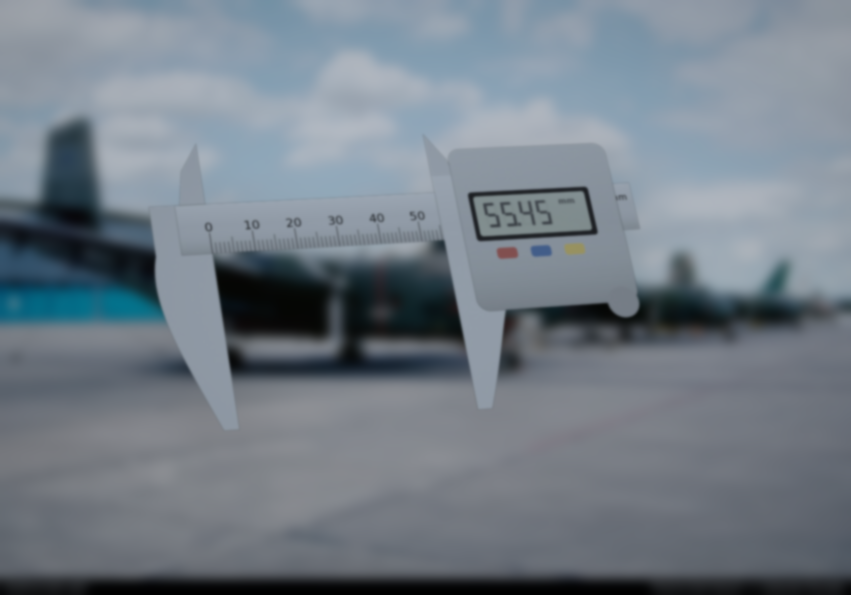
55.45 mm
